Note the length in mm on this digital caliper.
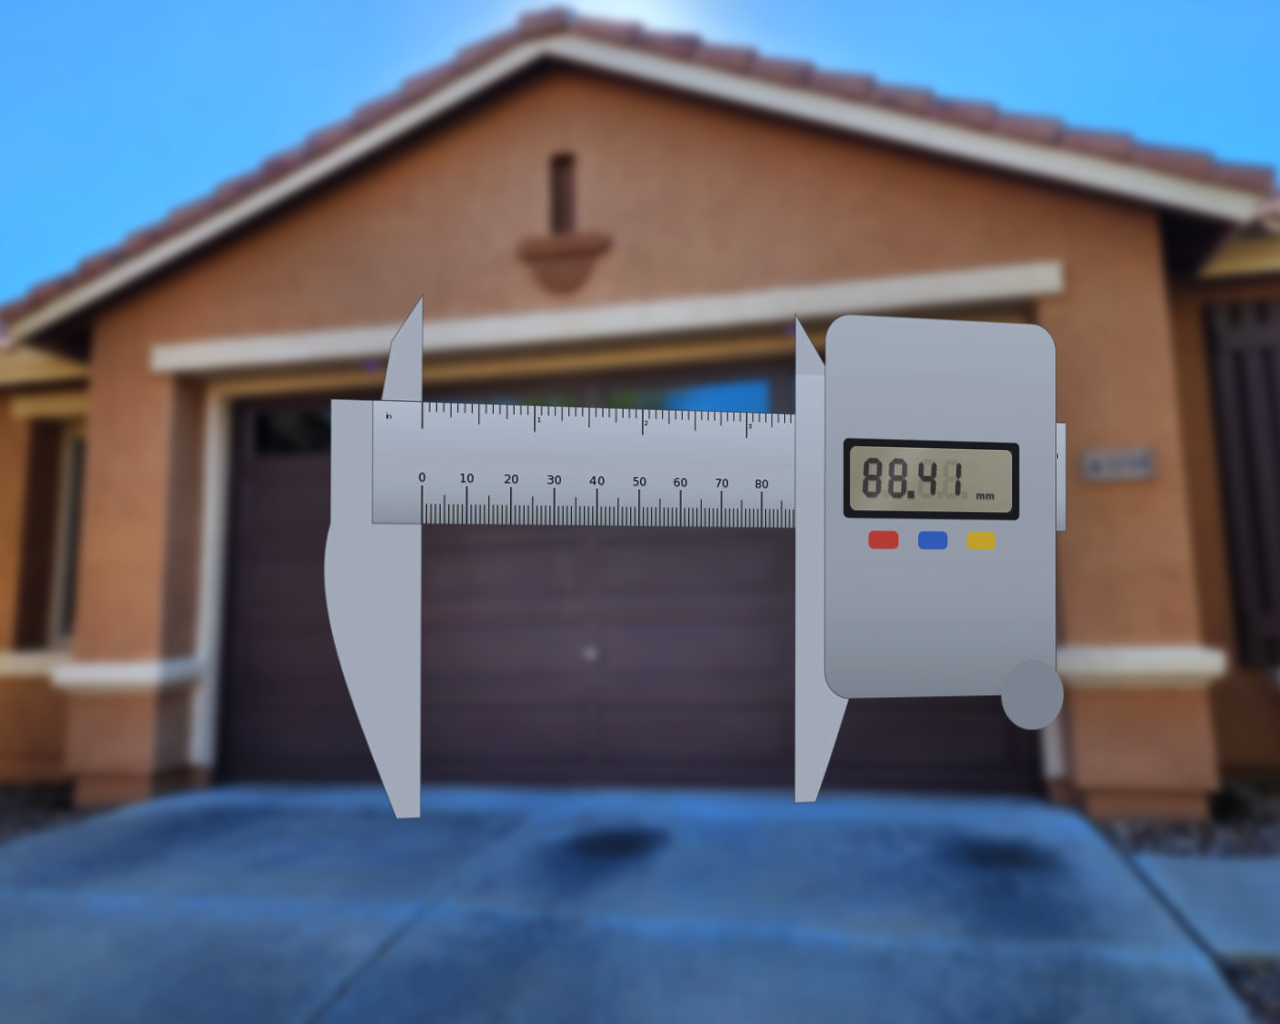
88.41 mm
